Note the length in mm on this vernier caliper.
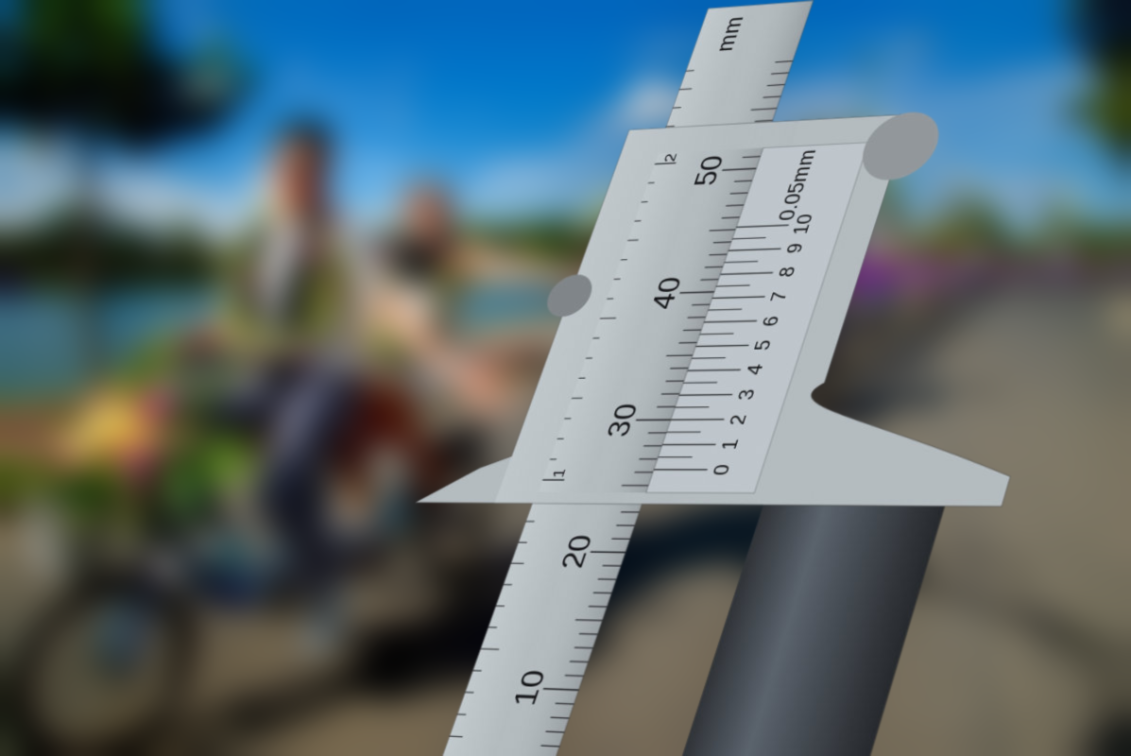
26.2 mm
